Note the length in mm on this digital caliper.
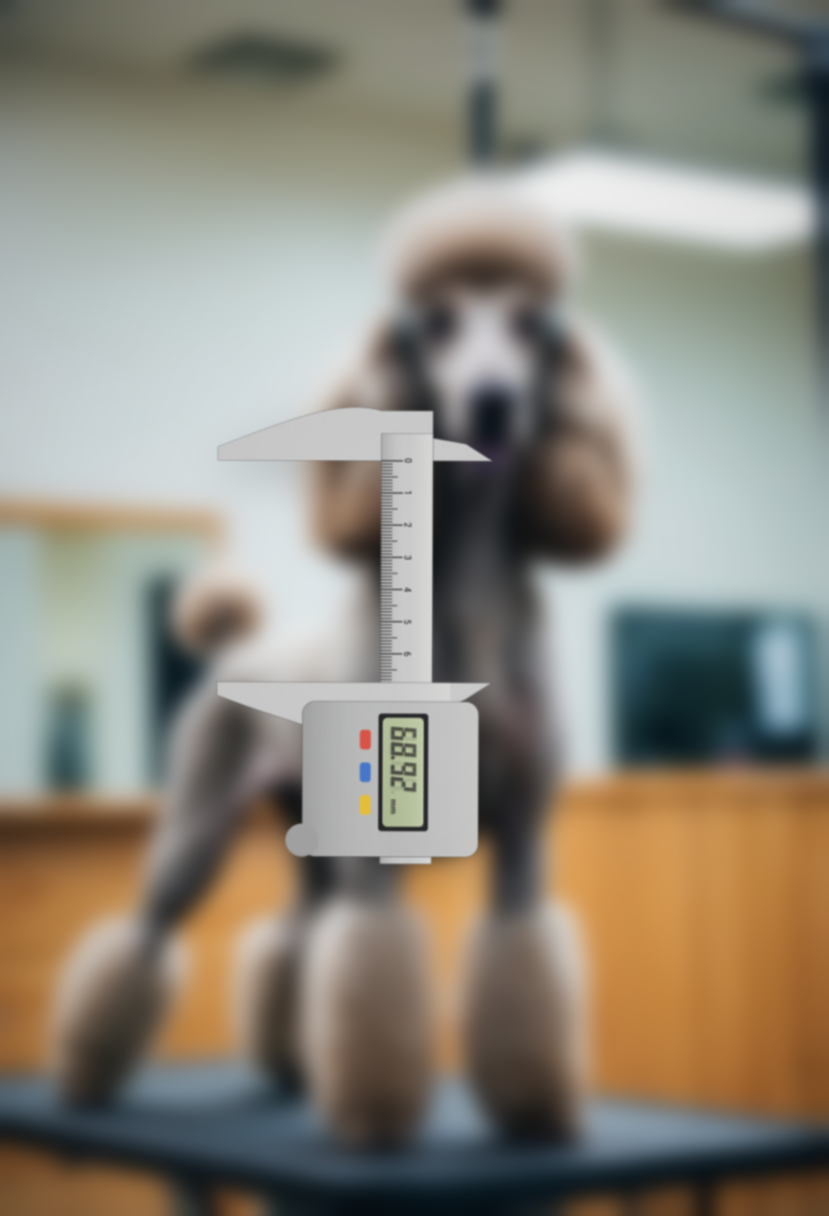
68.92 mm
